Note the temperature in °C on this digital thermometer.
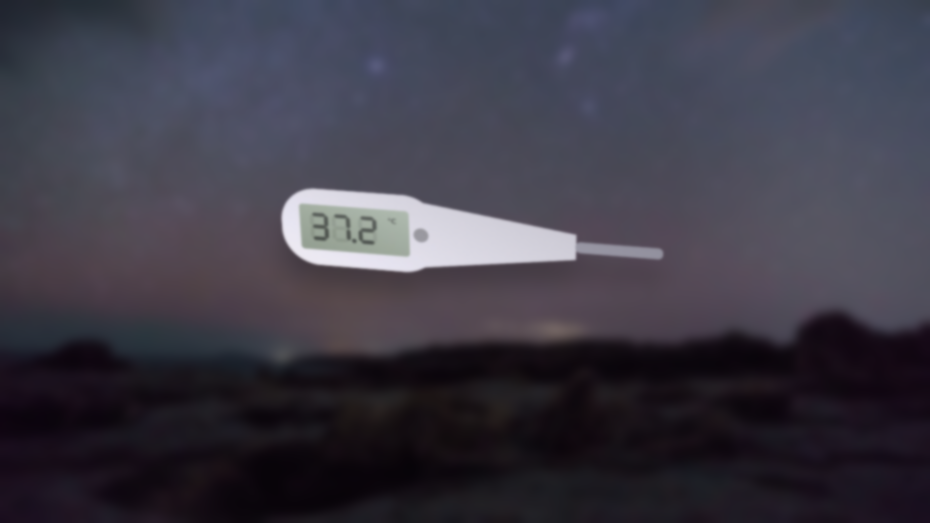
37.2 °C
